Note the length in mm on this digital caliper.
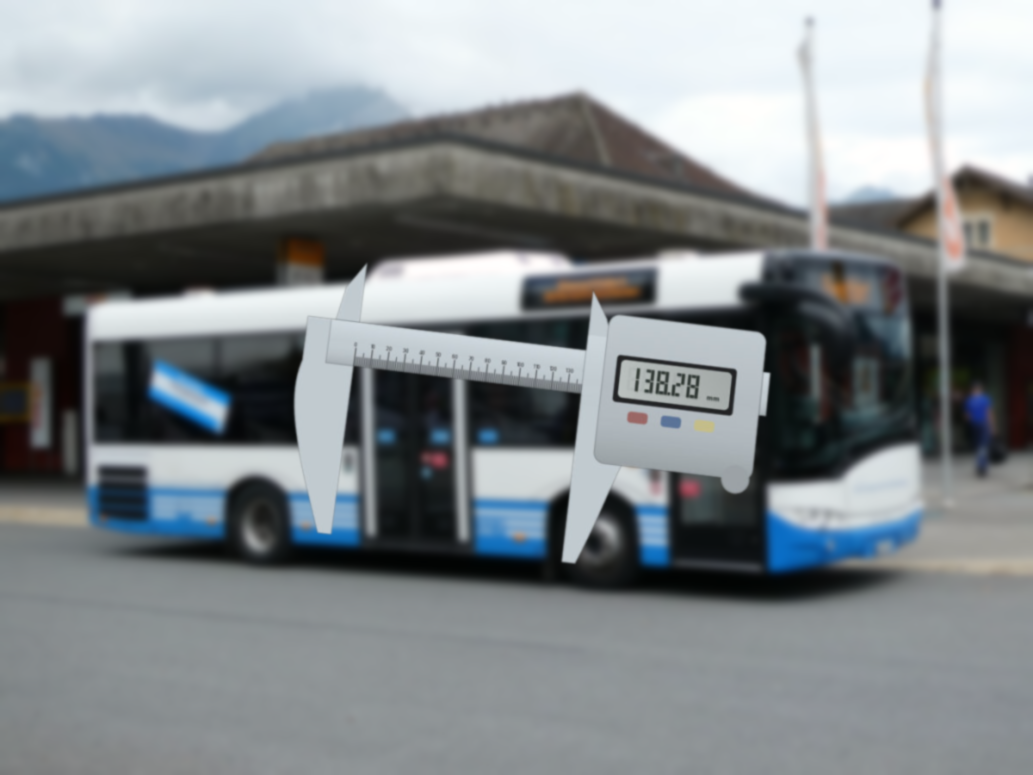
138.28 mm
